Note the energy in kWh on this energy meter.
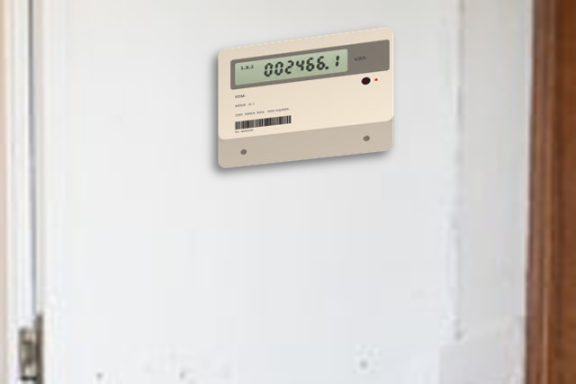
2466.1 kWh
